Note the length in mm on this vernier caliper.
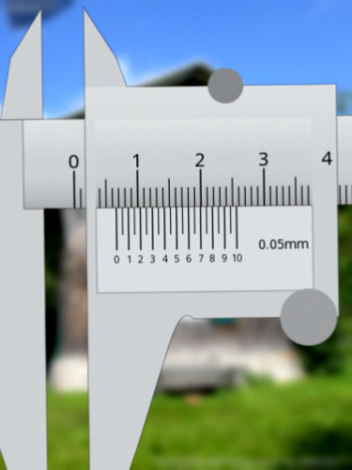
6.6 mm
